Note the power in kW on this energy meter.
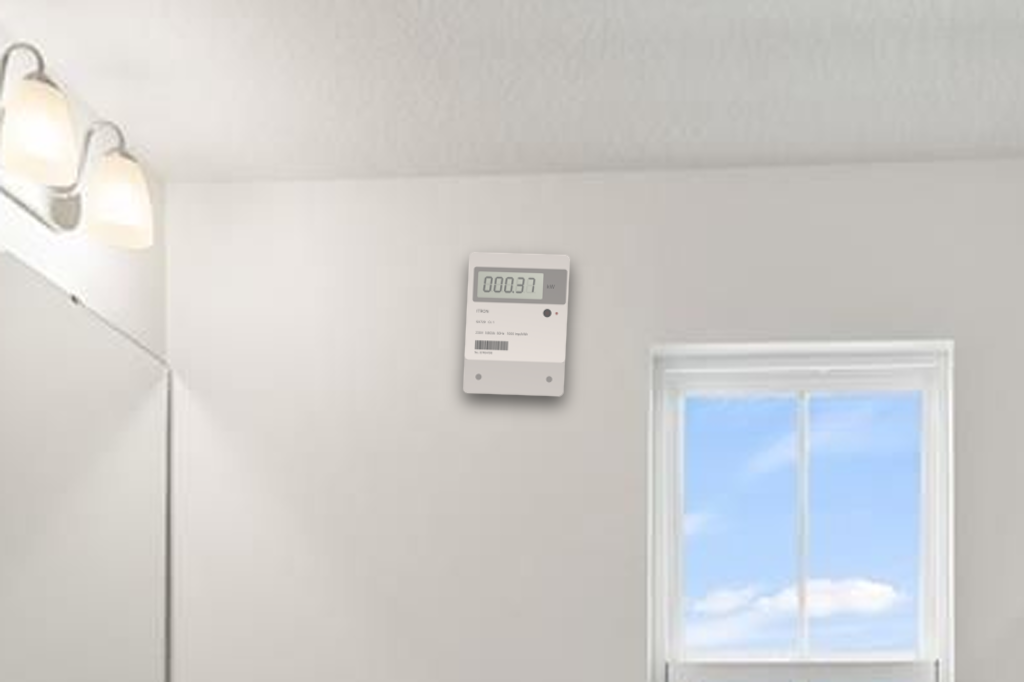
0.37 kW
